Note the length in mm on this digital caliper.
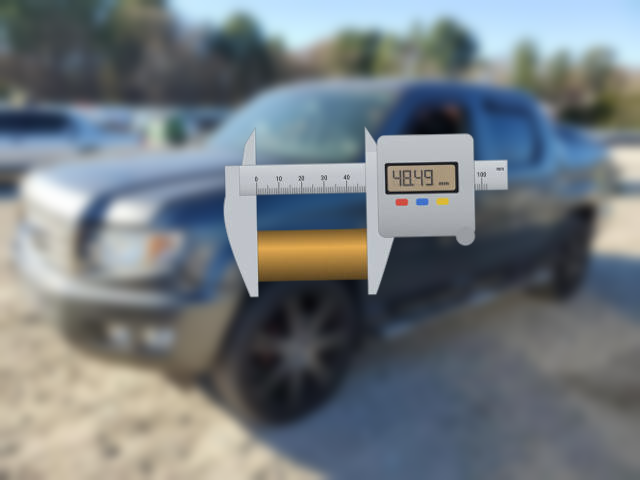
48.49 mm
